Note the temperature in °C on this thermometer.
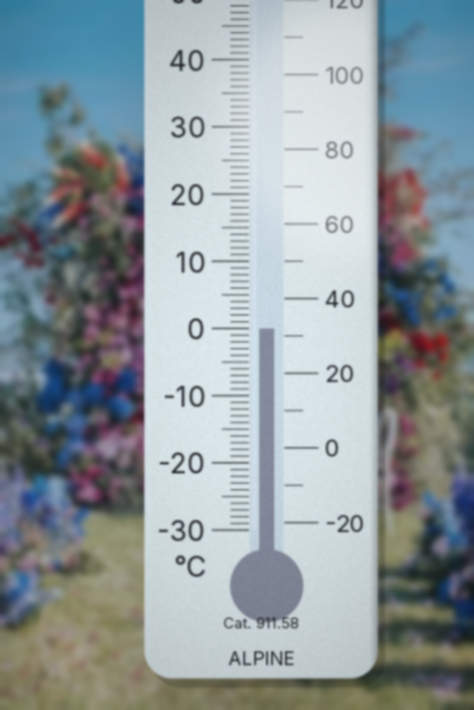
0 °C
